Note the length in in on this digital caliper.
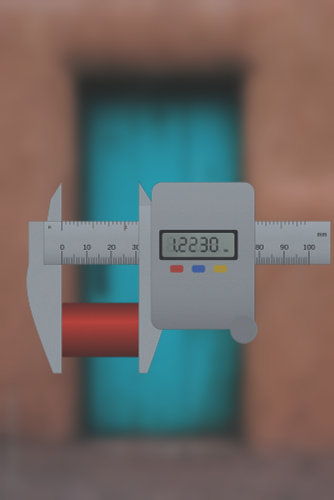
1.2230 in
